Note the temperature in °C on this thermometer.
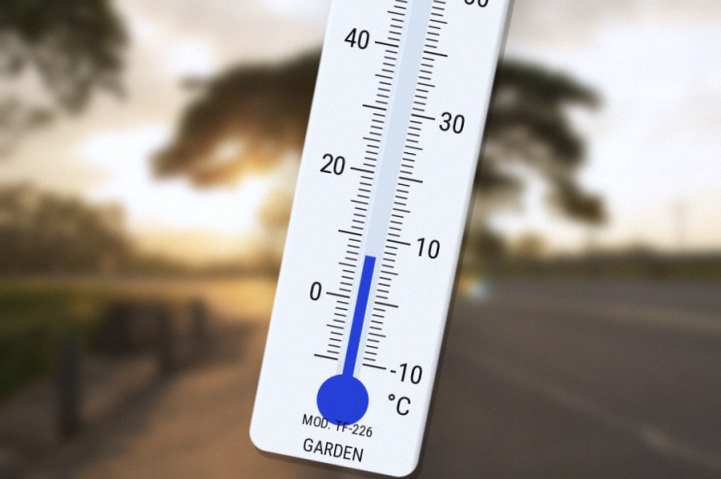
7 °C
